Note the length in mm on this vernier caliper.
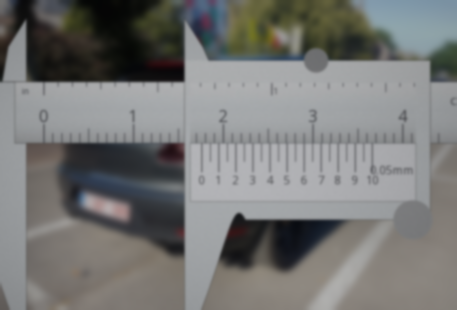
17.6 mm
